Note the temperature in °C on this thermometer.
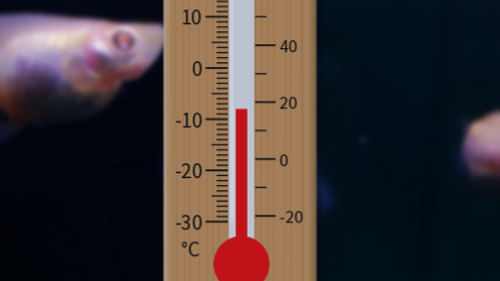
-8 °C
